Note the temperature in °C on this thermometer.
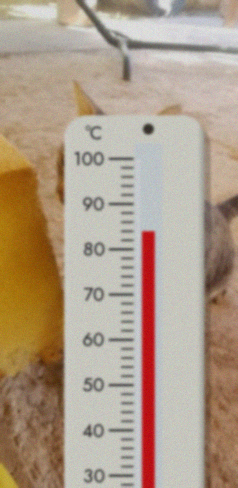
84 °C
